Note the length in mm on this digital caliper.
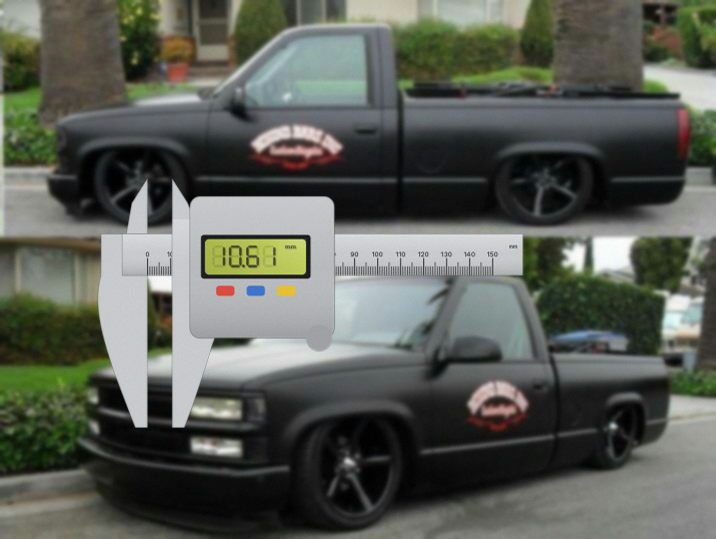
10.61 mm
